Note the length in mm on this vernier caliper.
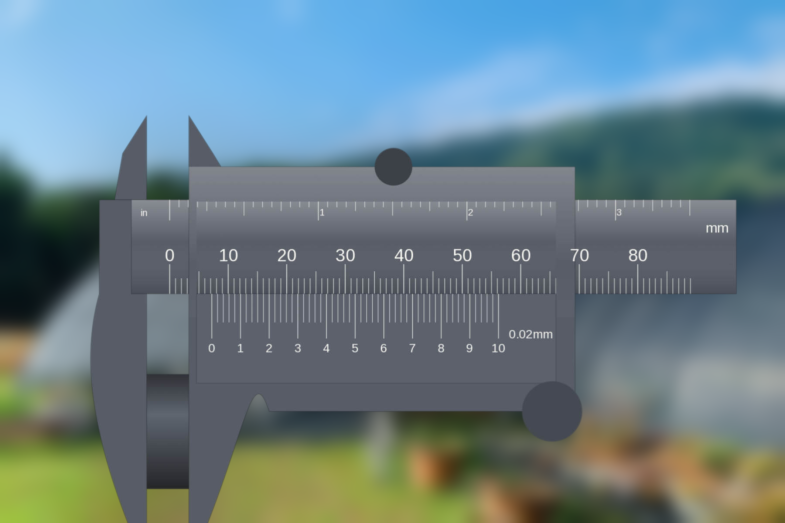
7.2 mm
